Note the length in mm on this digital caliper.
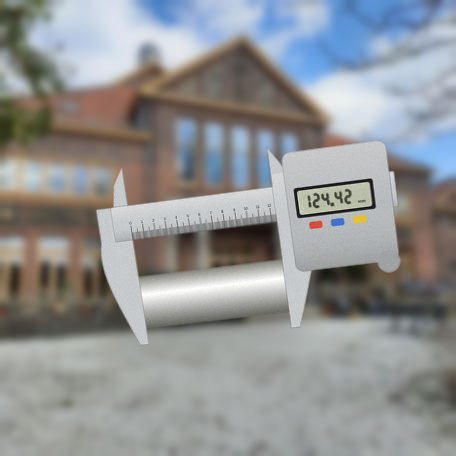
124.42 mm
